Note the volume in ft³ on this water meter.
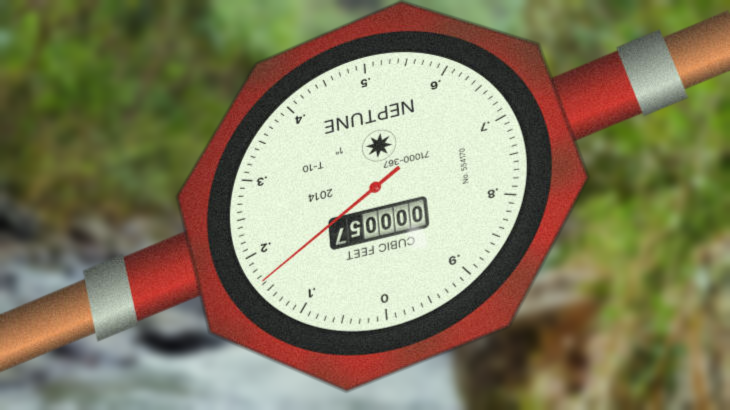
57.16 ft³
